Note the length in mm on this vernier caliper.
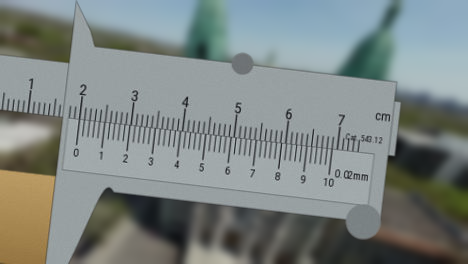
20.0 mm
